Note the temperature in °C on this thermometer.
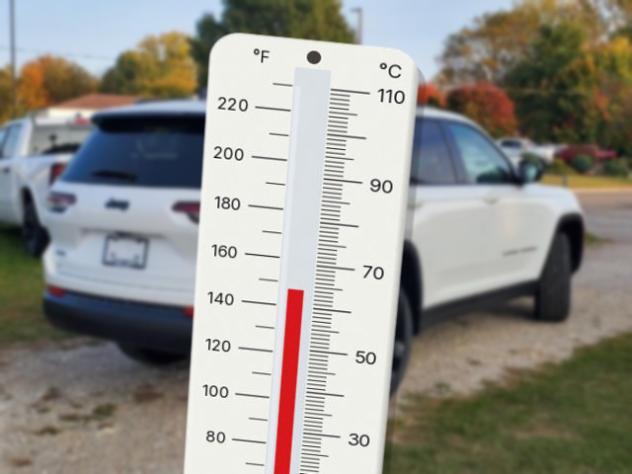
64 °C
